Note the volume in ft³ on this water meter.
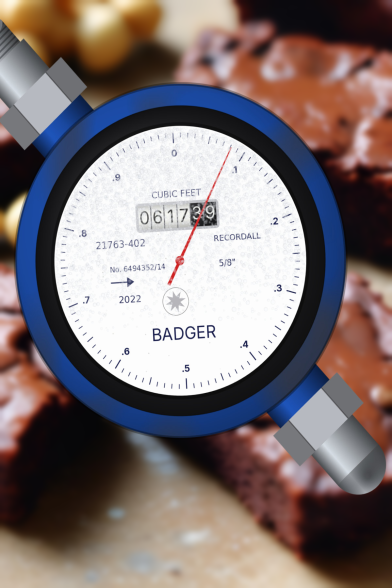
61739.08 ft³
